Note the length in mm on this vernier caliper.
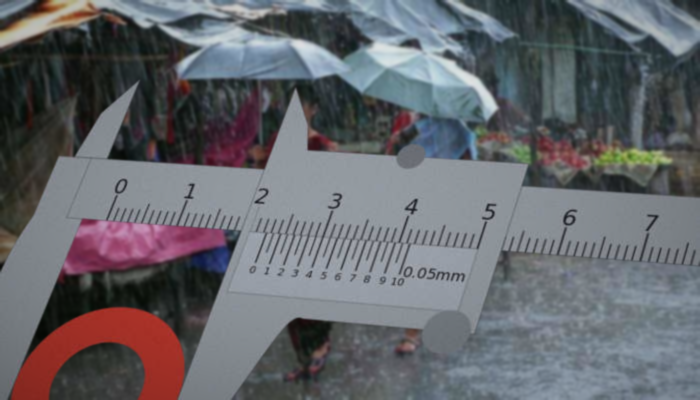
22.4 mm
